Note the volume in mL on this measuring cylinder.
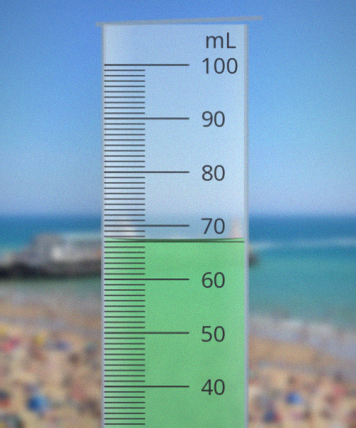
67 mL
